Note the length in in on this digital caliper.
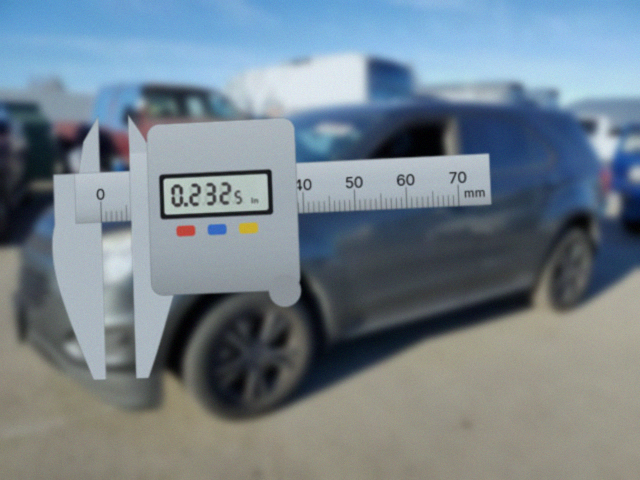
0.2325 in
